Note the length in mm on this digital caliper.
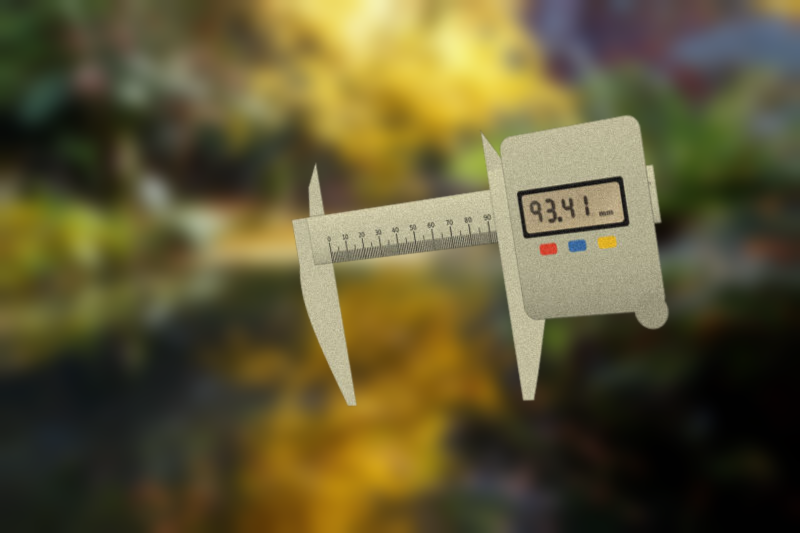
93.41 mm
